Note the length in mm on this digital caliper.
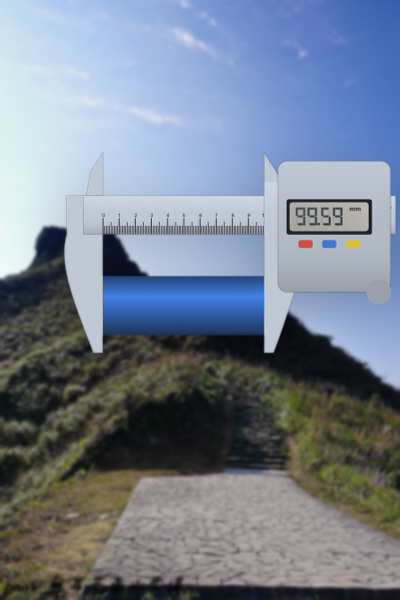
99.59 mm
